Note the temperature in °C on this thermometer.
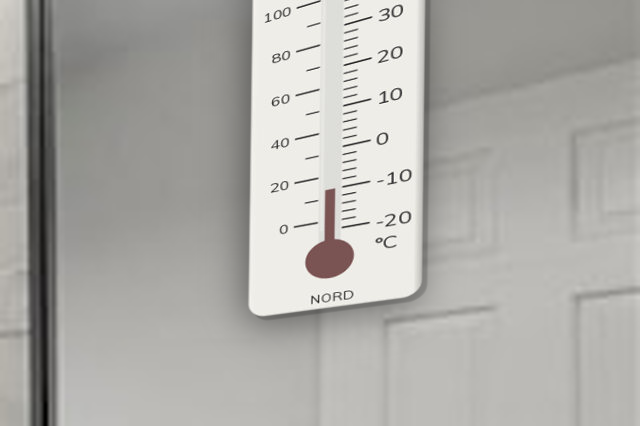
-10 °C
